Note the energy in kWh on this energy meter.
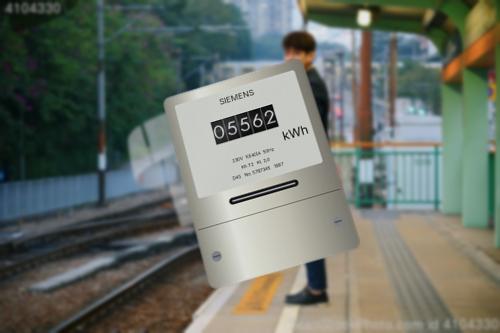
5562 kWh
